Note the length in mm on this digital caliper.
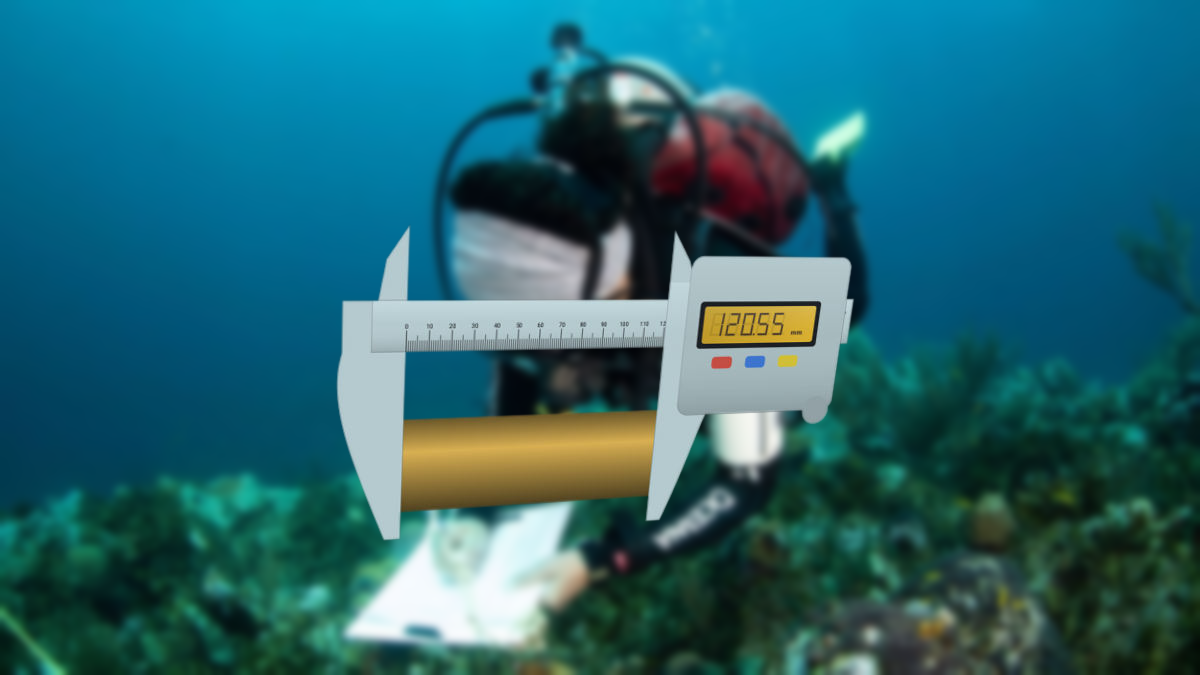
120.55 mm
